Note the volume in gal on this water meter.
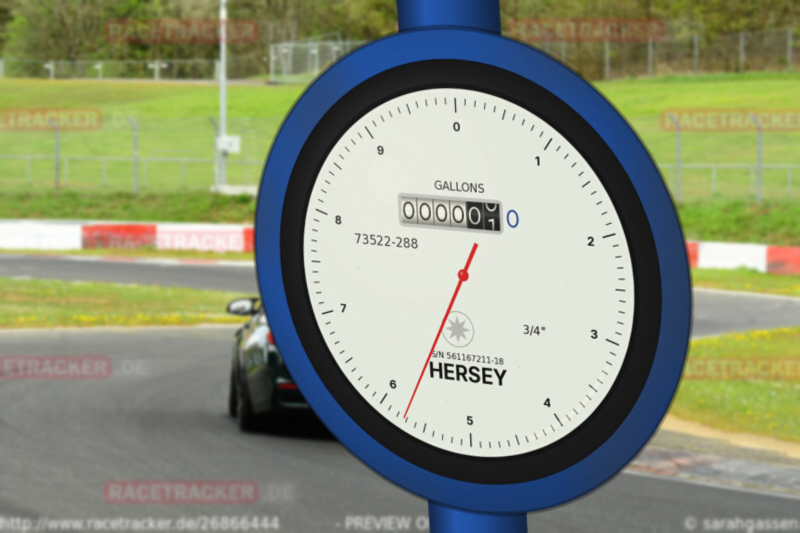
5.7 gal
